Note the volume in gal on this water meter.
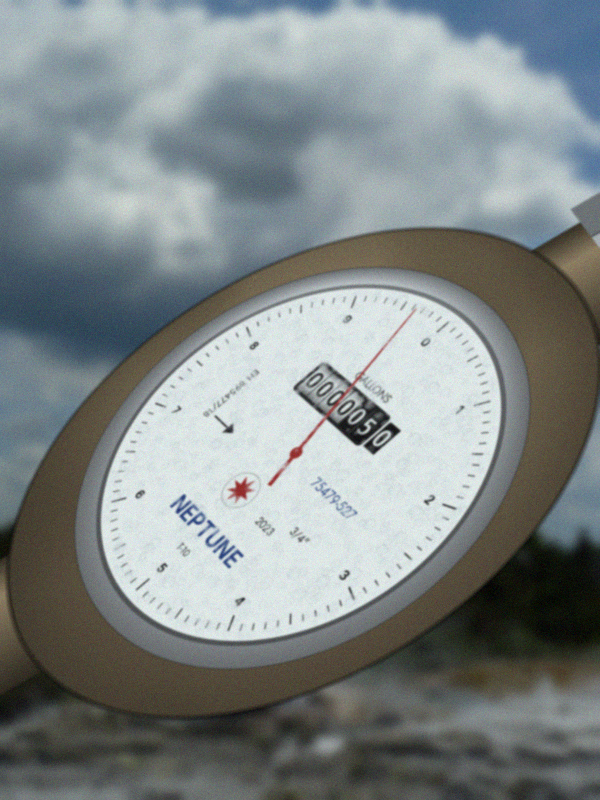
49.6 gal
